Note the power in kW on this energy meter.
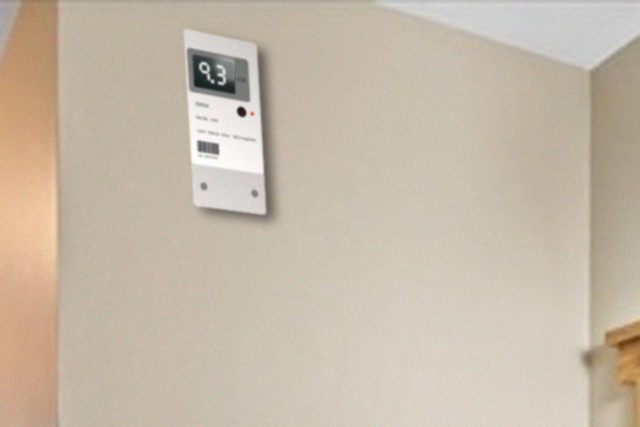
9.3 kW
